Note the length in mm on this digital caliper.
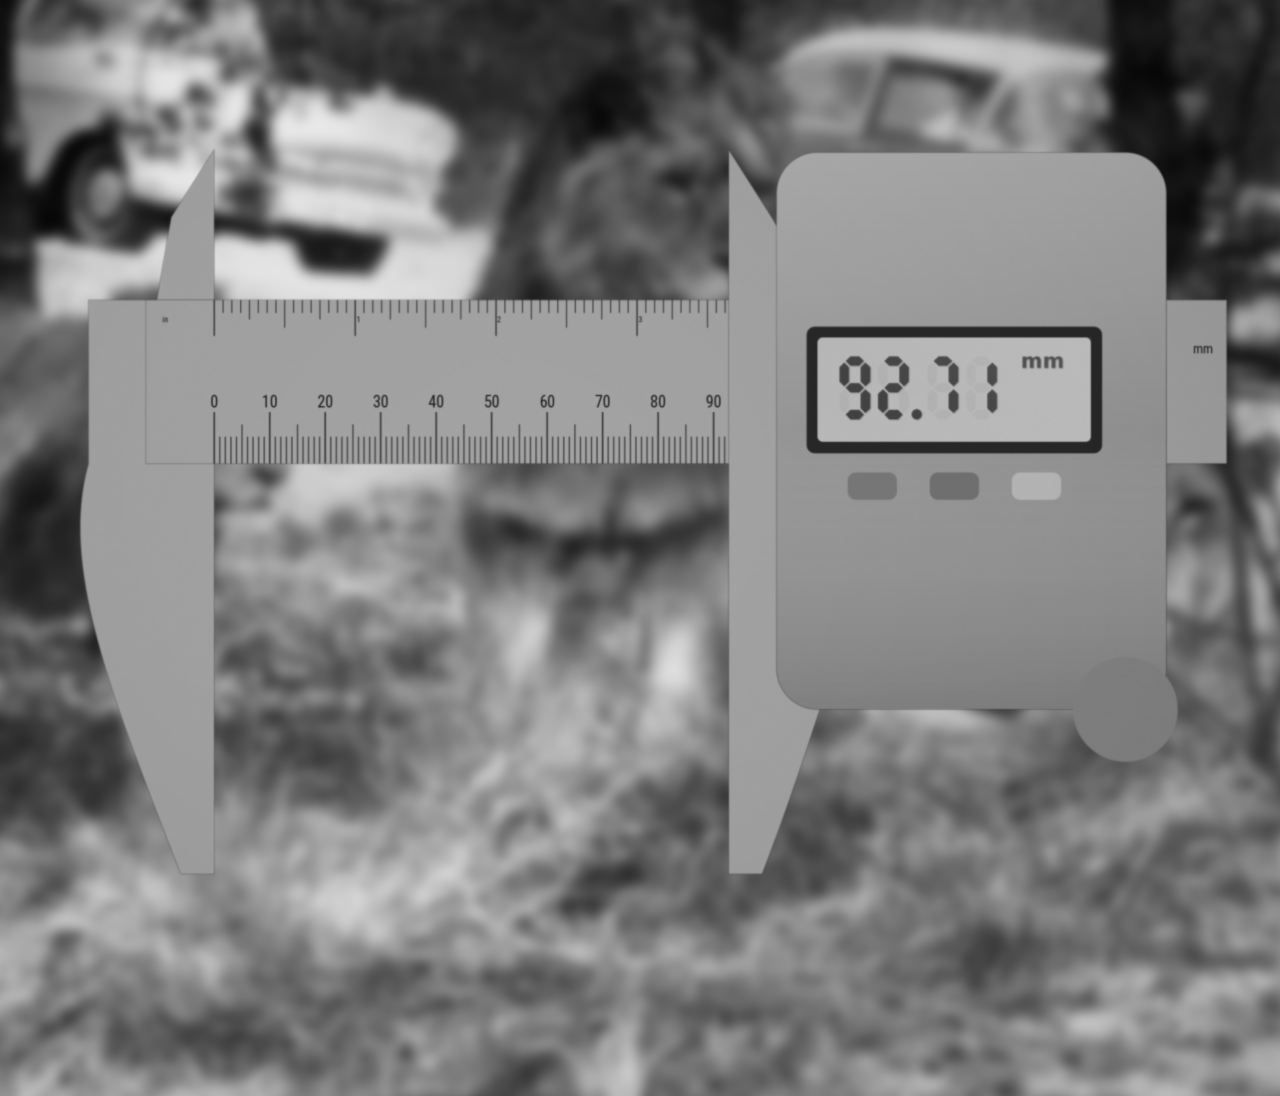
92.71 mm
